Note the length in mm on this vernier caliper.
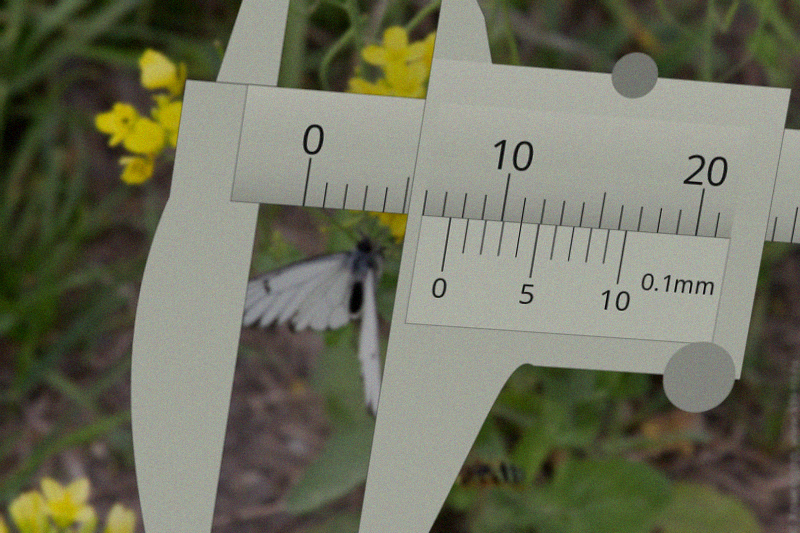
7.4 mm
